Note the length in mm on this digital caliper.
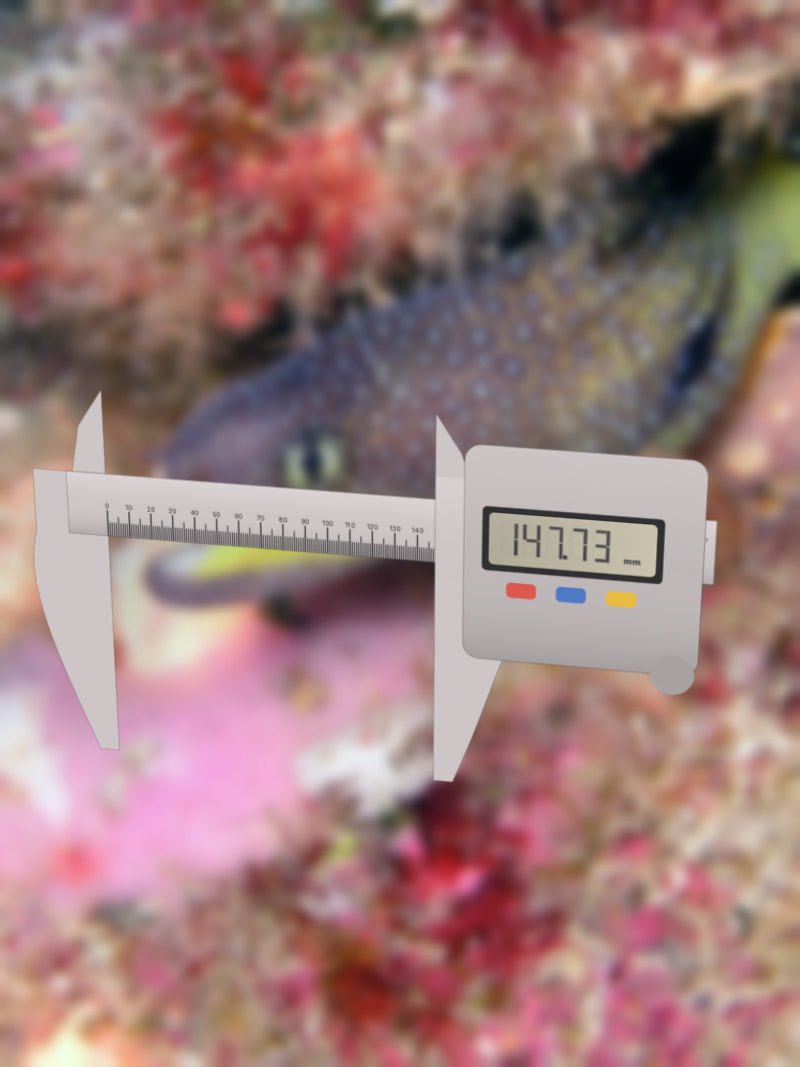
147.73 mm
